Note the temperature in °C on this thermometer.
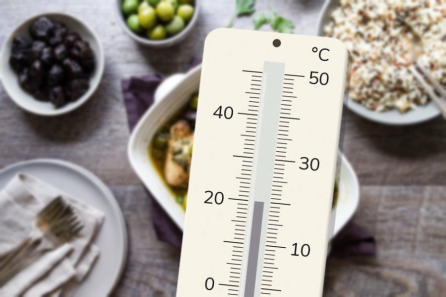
20 °C
